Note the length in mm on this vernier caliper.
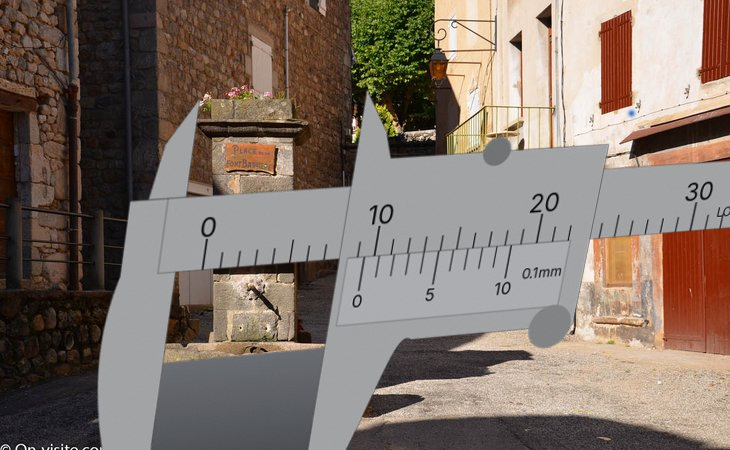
9.4 mm
